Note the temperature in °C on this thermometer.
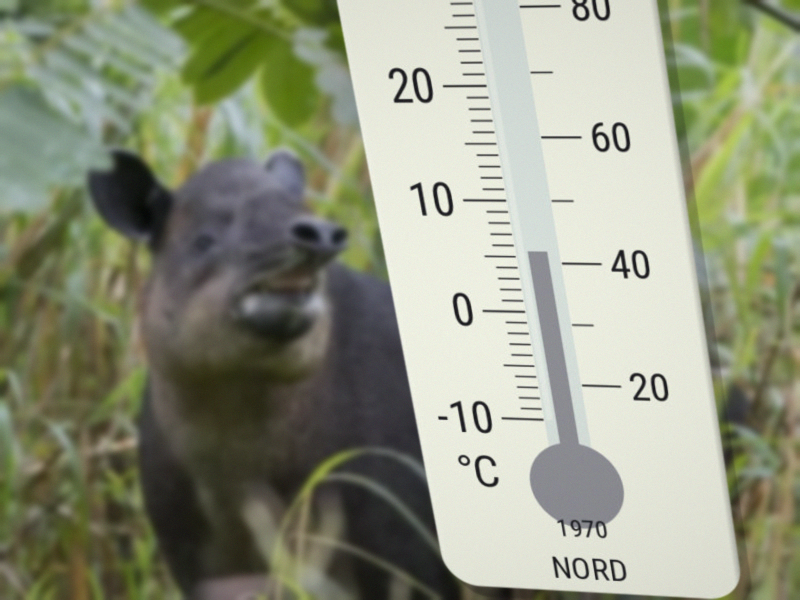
5.5 °C
